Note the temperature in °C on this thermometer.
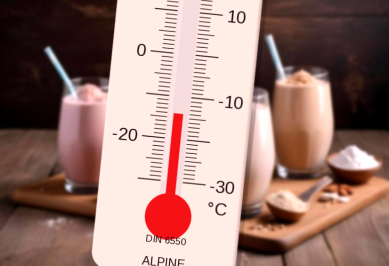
-14 °C
